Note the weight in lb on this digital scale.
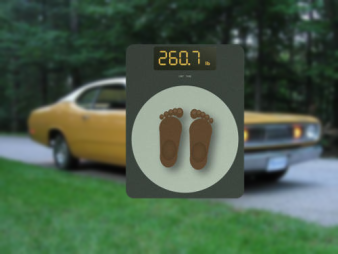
260.7 lb
